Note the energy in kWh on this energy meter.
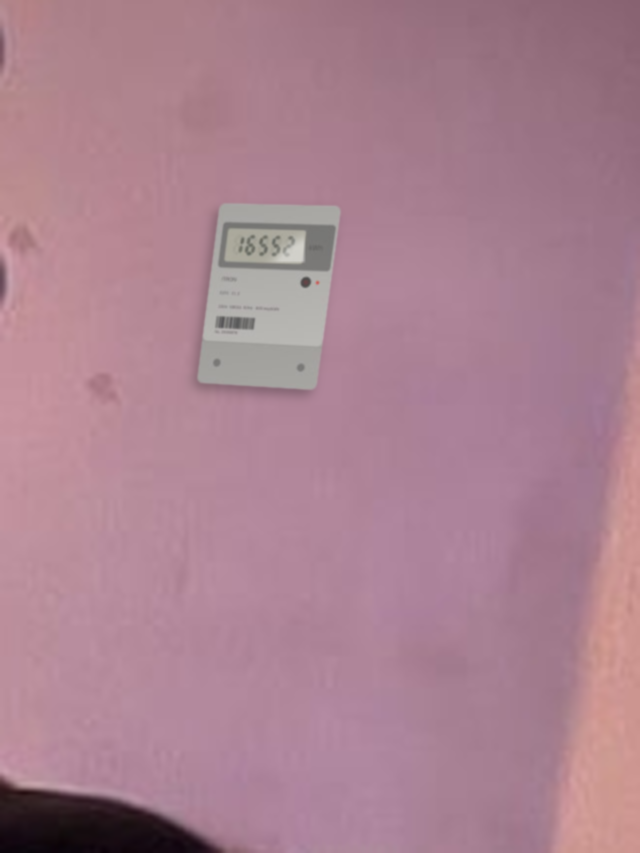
16552 kWh
